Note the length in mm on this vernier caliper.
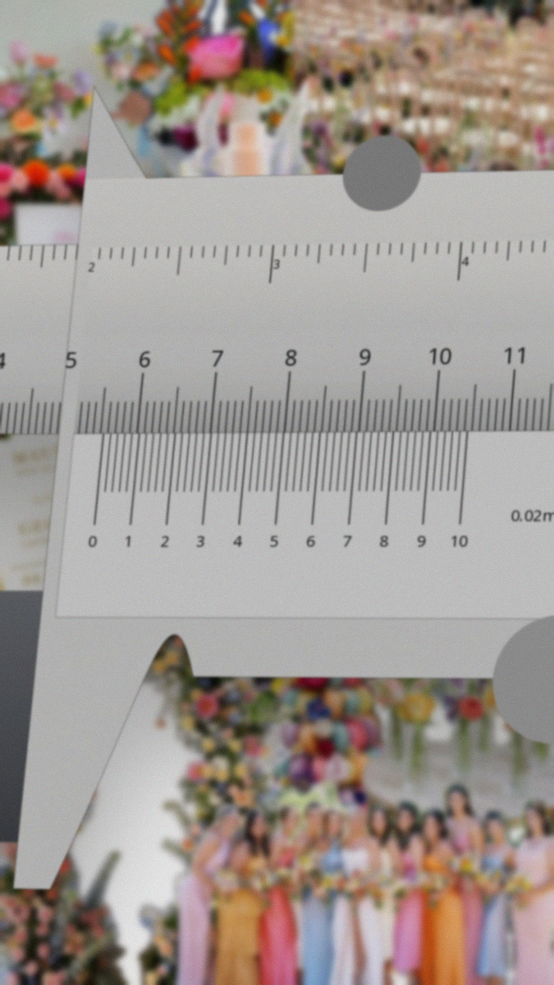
55.4 mm
